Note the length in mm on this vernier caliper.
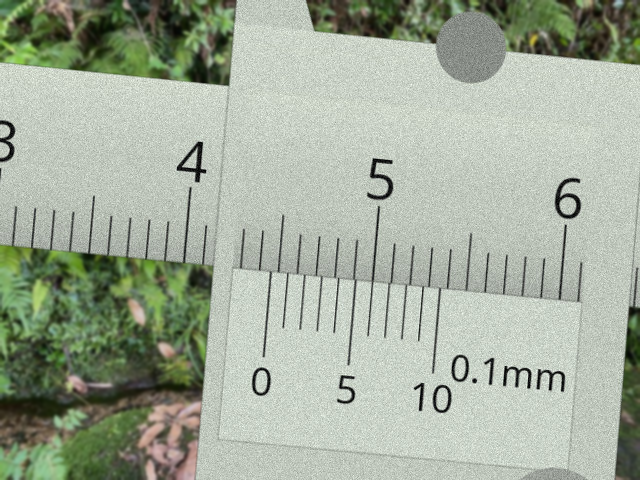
44.6 mm
